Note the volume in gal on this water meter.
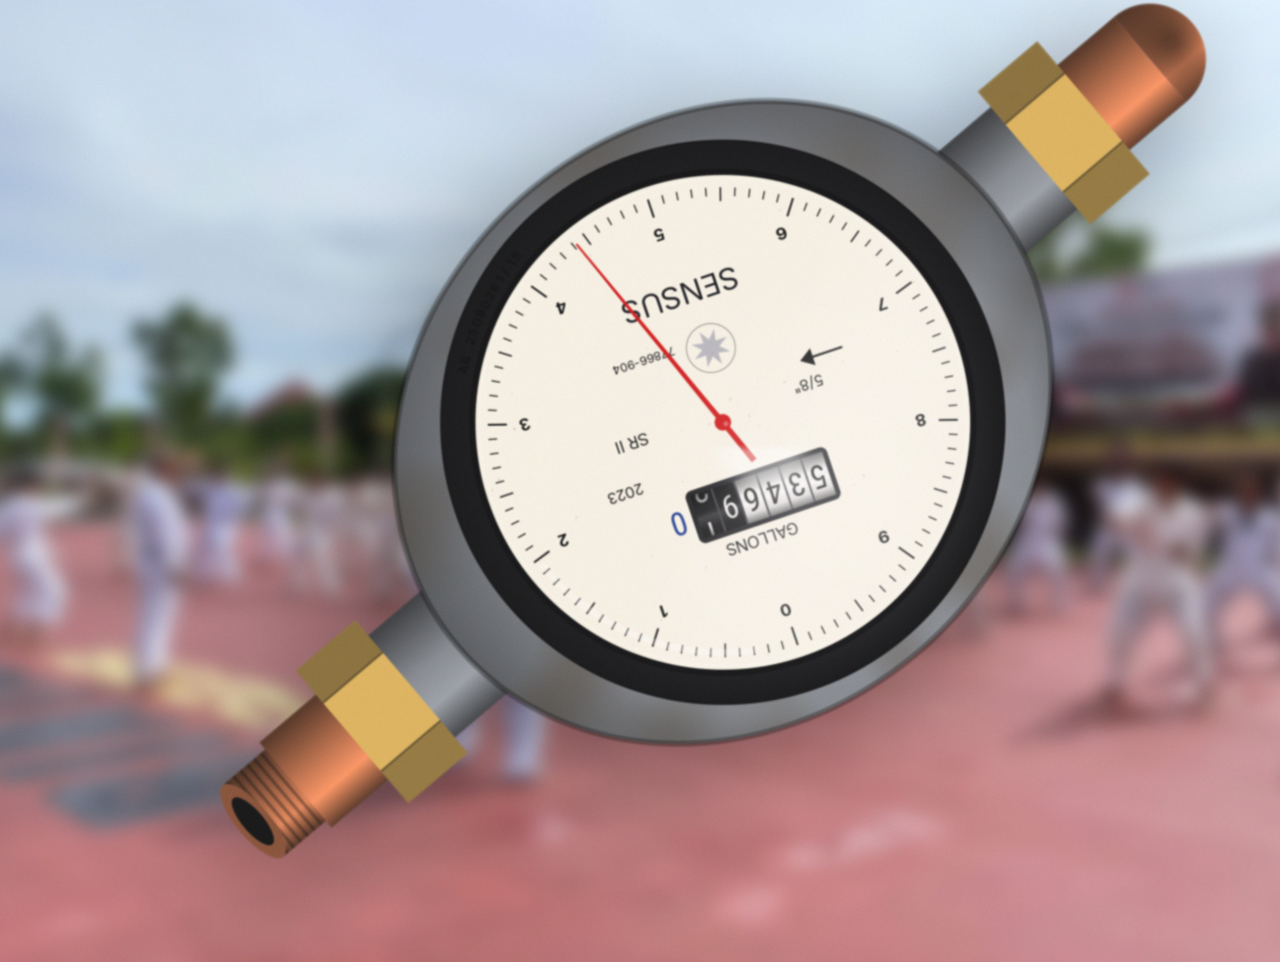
5346914.4 gal
